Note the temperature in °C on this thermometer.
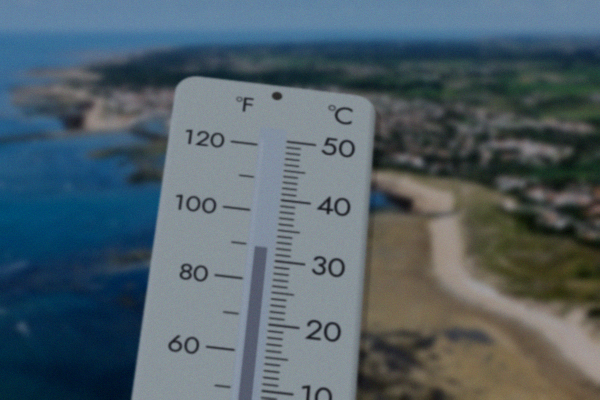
32 °C
